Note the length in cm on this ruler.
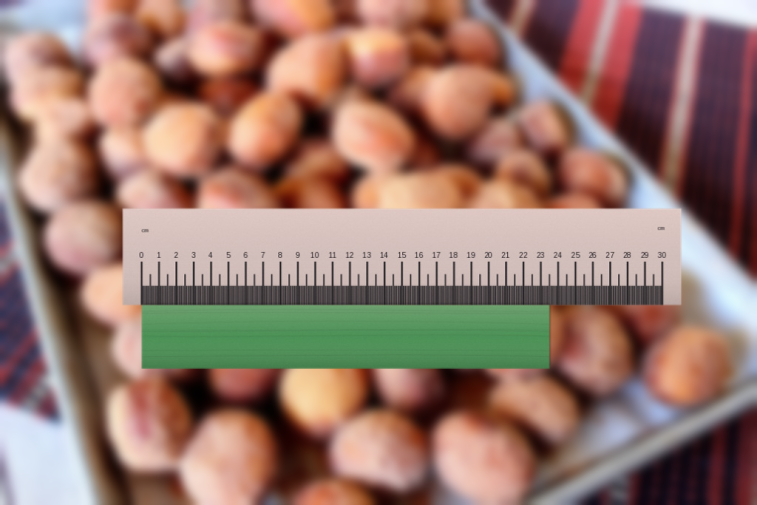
23.5 cm
